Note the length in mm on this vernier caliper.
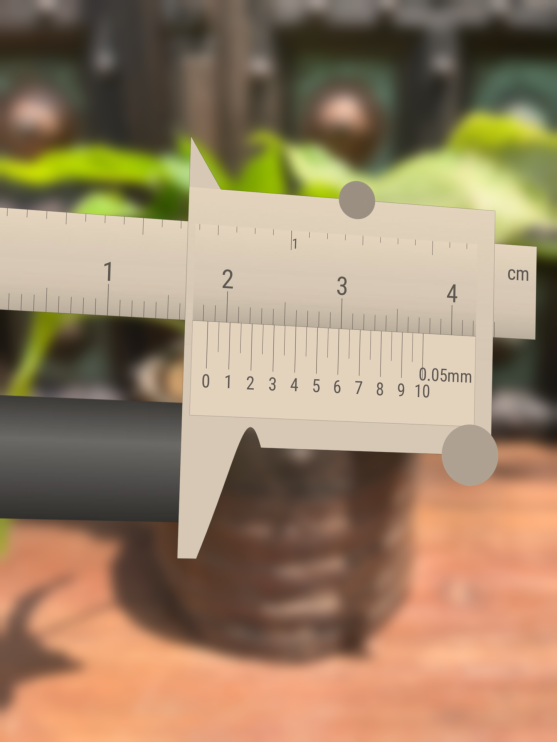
18.4 mm
